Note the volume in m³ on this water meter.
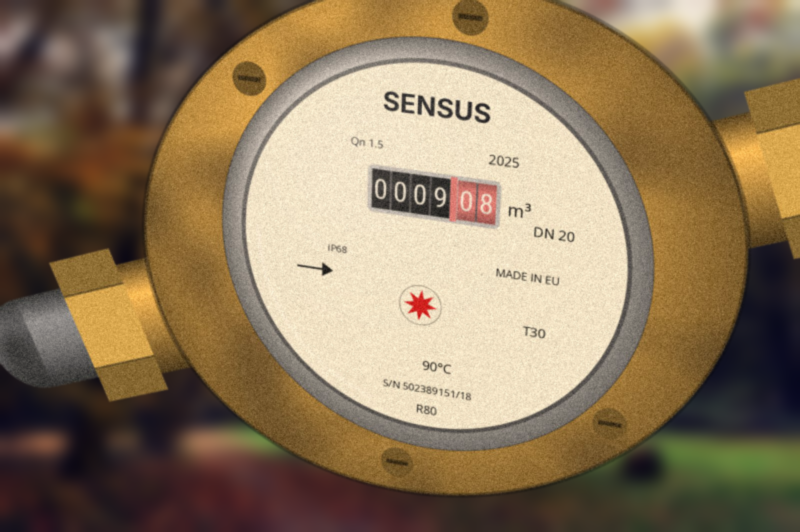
9.08 m³
